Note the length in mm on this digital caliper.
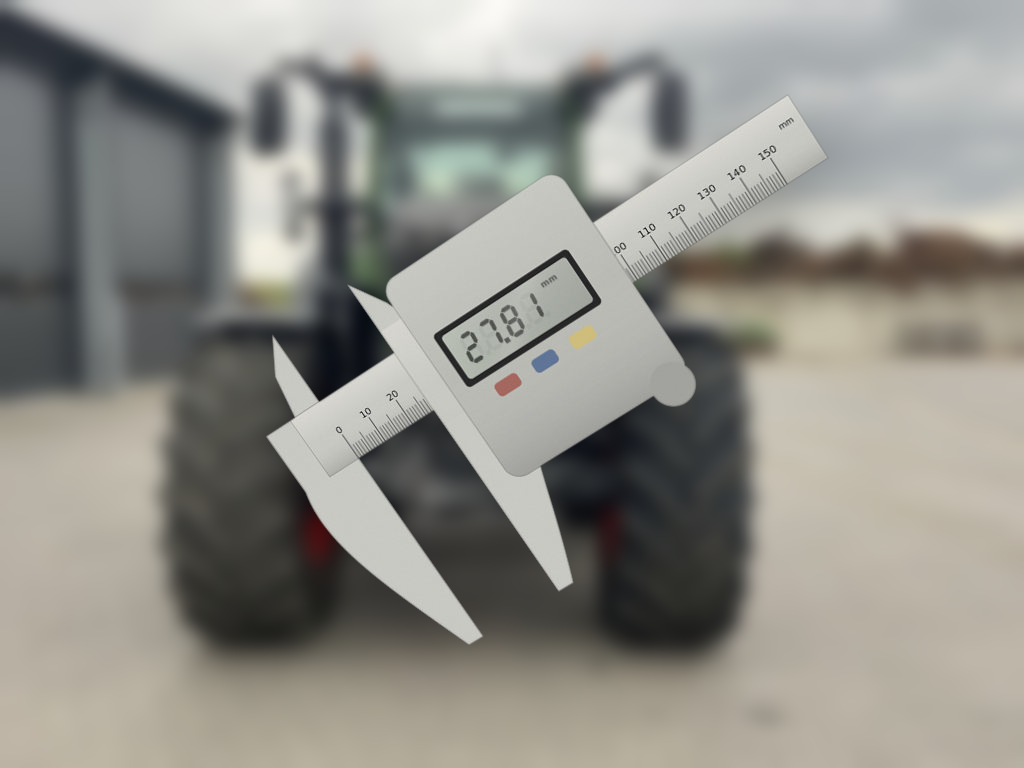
27.81 mm
